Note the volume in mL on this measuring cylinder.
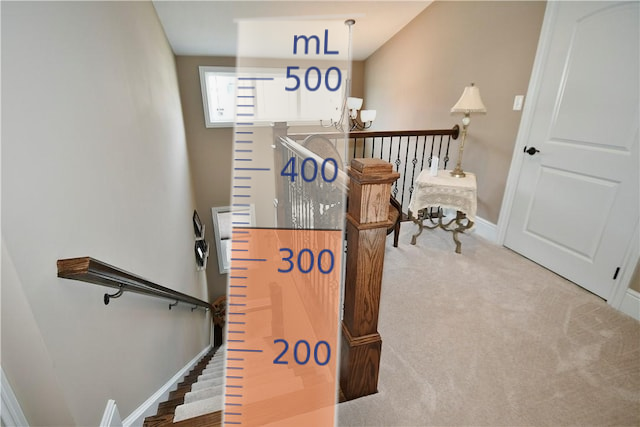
335 mL
